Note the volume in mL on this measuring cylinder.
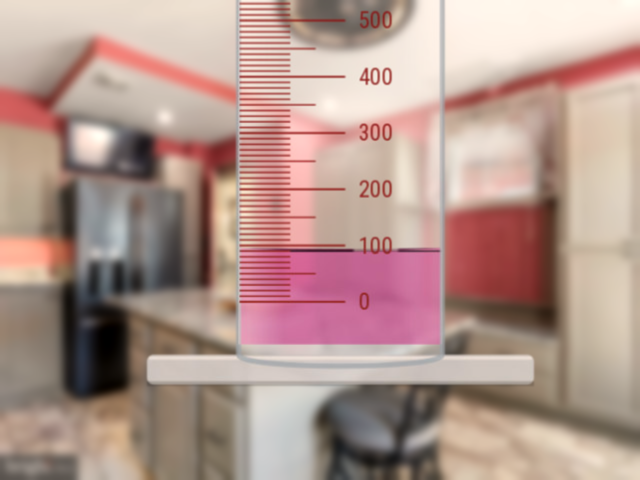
90 mL
